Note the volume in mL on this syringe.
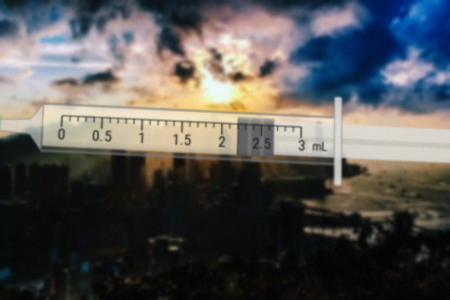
2.2 mL
